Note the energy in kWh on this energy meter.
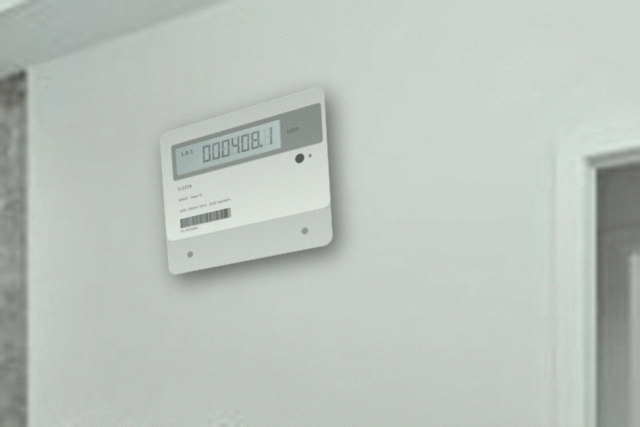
408.1 kWh
